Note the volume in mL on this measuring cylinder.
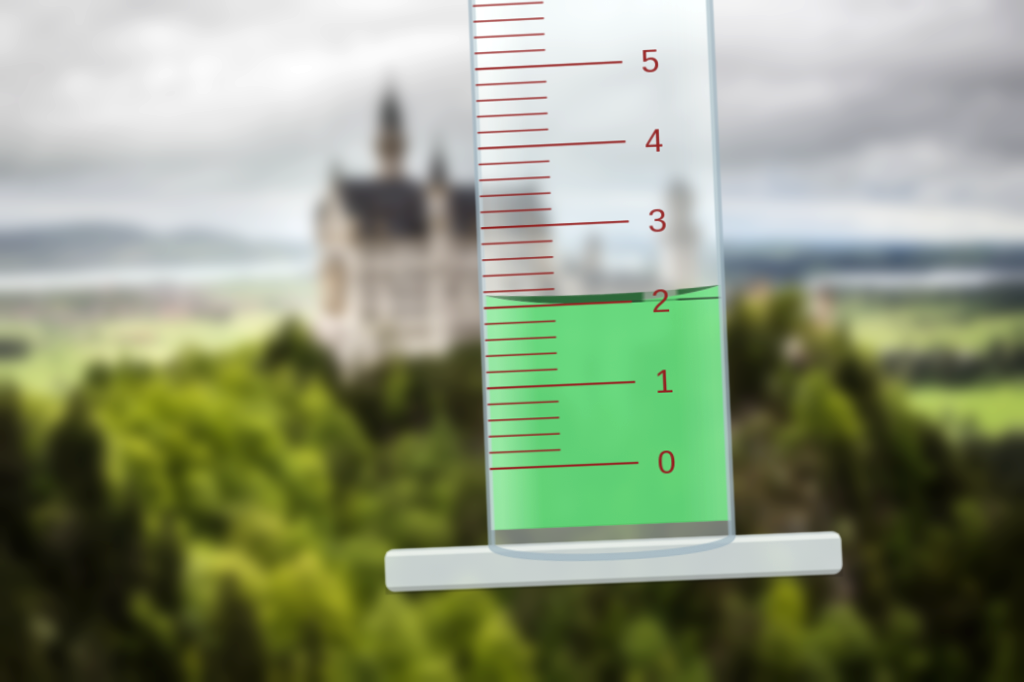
2 mL
